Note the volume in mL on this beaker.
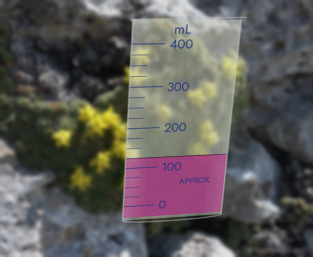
125 mL
